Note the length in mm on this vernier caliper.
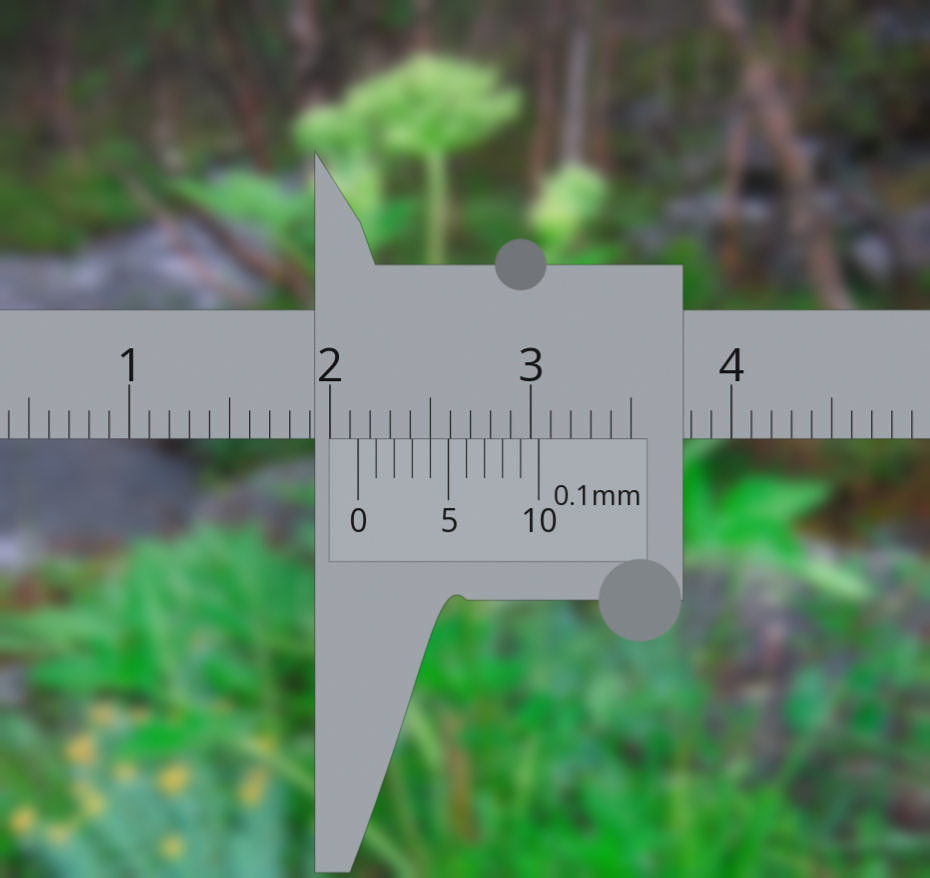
21.4 mm
